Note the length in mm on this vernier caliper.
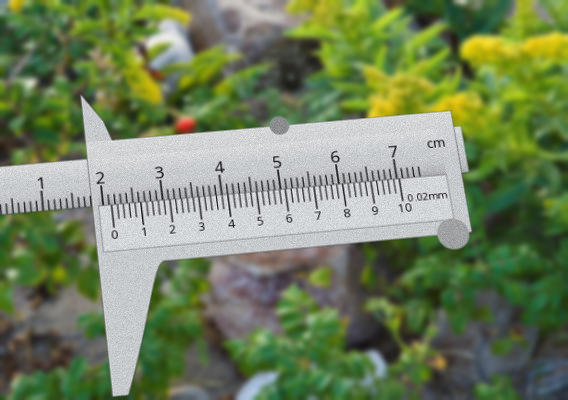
21.4 mm
